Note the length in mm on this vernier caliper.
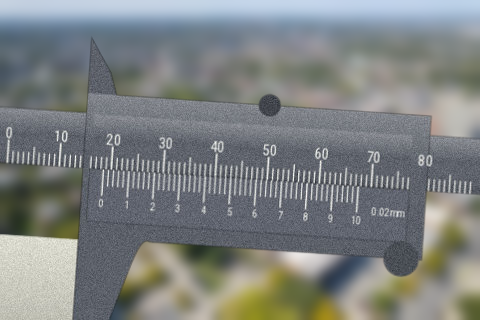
18.5 mm
